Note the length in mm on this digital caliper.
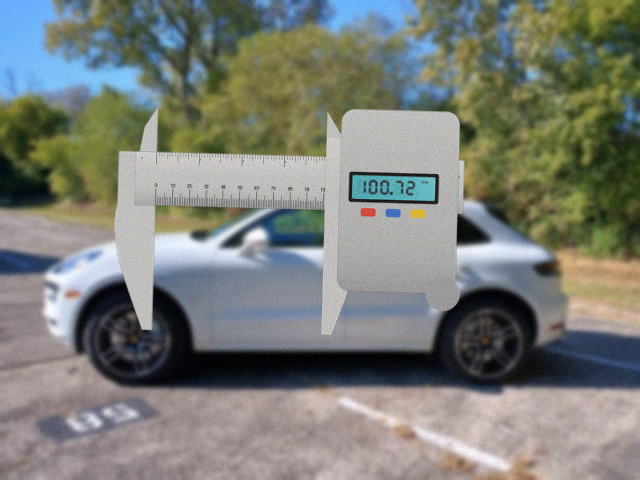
100.72 mm
